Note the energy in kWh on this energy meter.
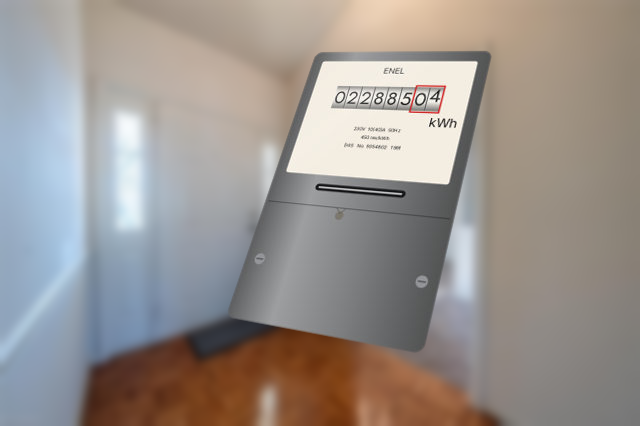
22885.04 kWh
